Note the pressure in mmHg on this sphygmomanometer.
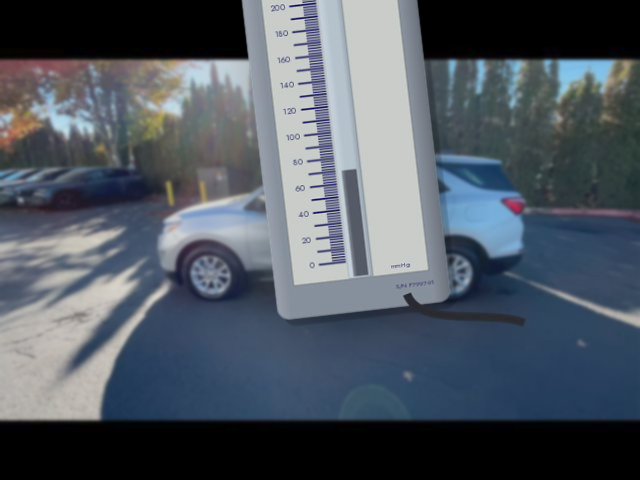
70 mmHg
